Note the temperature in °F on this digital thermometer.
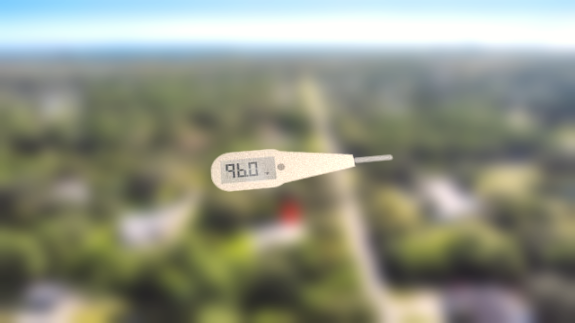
96.0 °F
